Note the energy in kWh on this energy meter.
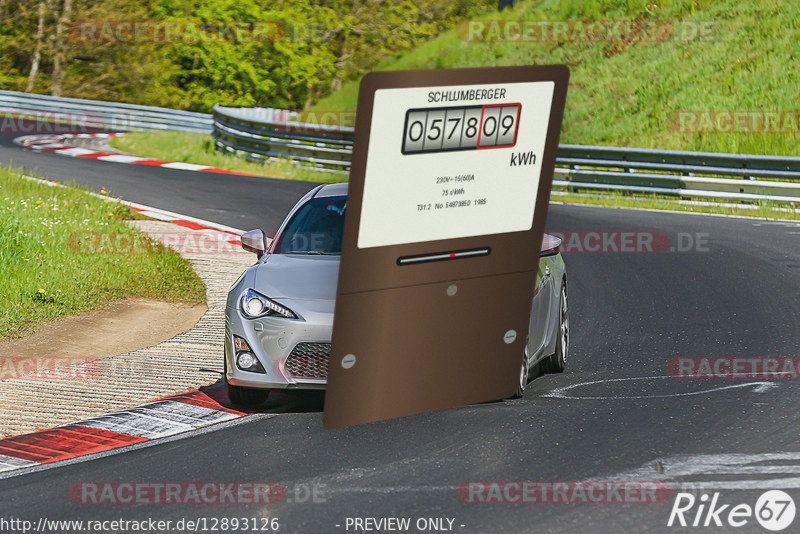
578.09 kWh
